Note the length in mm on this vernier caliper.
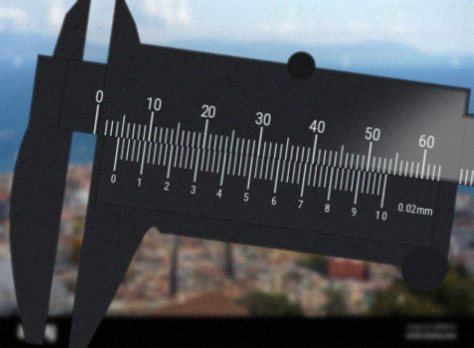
4.5 mm
